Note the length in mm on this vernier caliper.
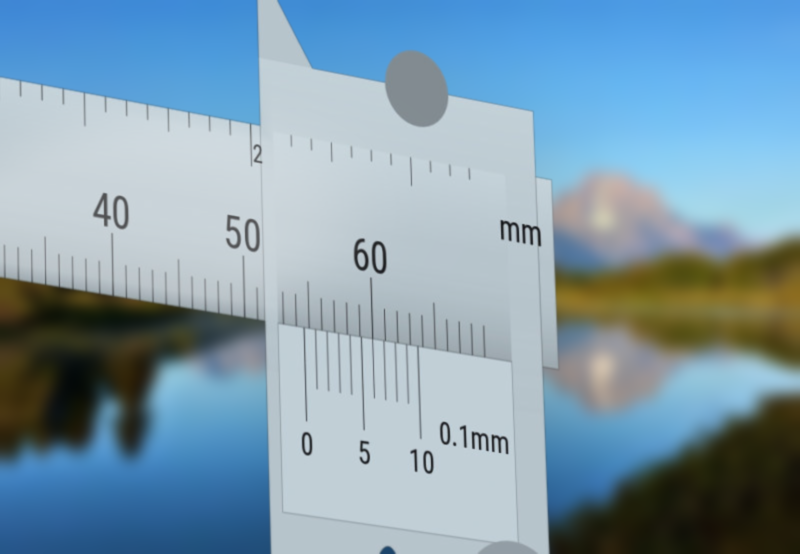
54.6 mm
